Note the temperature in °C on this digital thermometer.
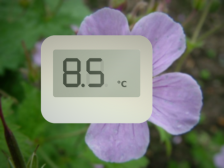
8.5 °C
